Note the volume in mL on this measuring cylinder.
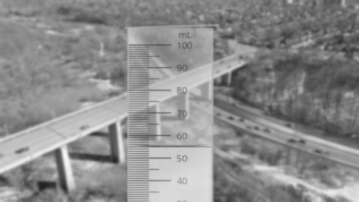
55 mL
